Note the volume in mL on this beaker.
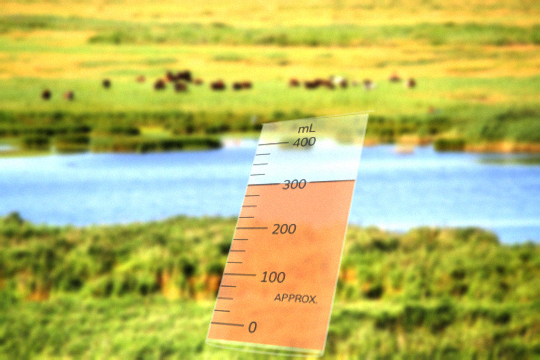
300 mL
